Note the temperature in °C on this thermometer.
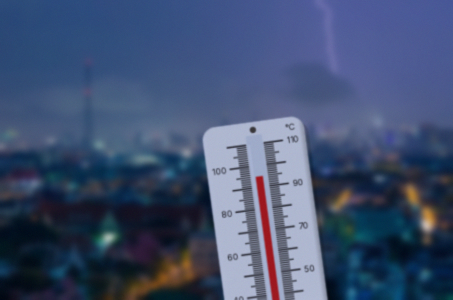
95 °C
